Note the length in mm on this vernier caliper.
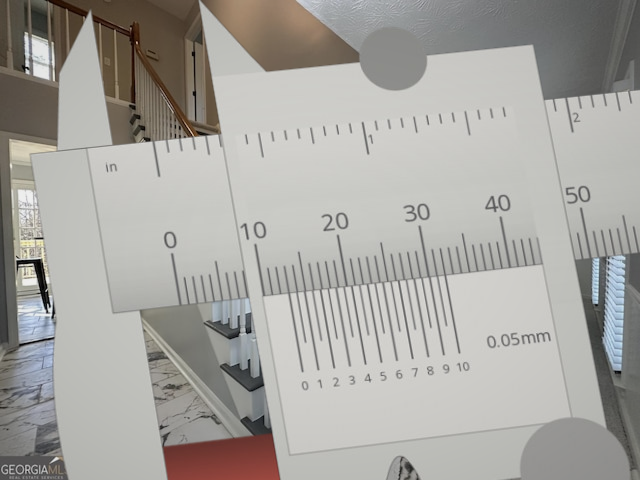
13.0 mm
